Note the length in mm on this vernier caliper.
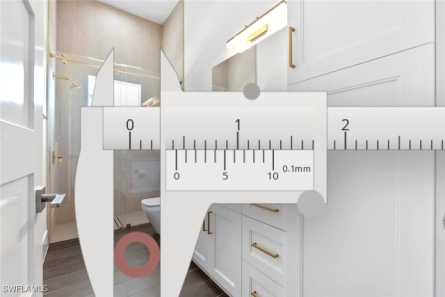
4.3 mm
